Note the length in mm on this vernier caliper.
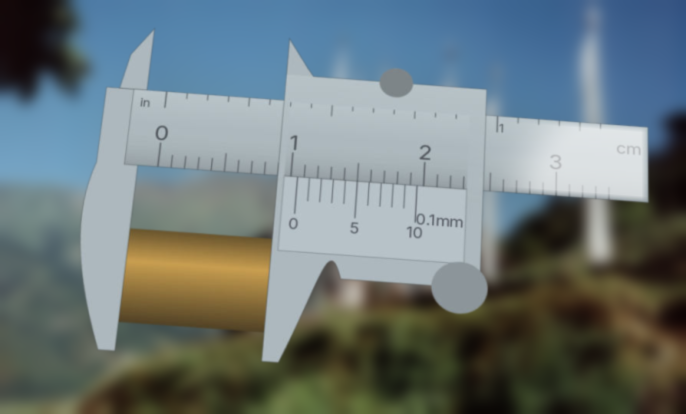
10.5 mm
